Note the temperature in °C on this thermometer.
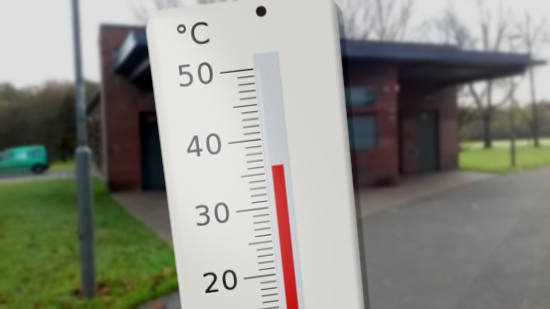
36 °C
